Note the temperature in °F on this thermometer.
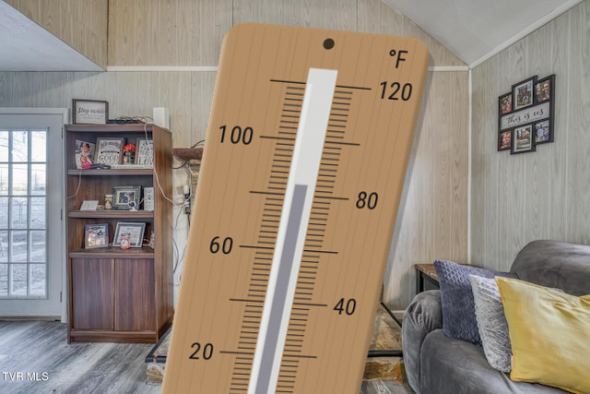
84 °F
